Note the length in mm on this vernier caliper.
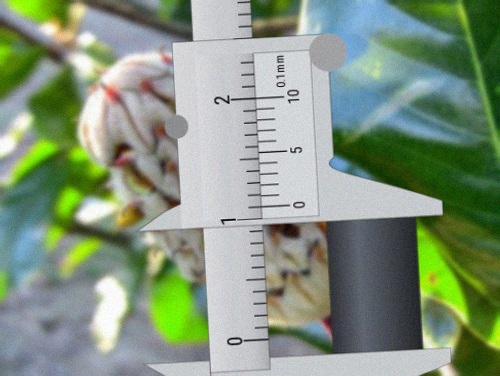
11.0 mm
